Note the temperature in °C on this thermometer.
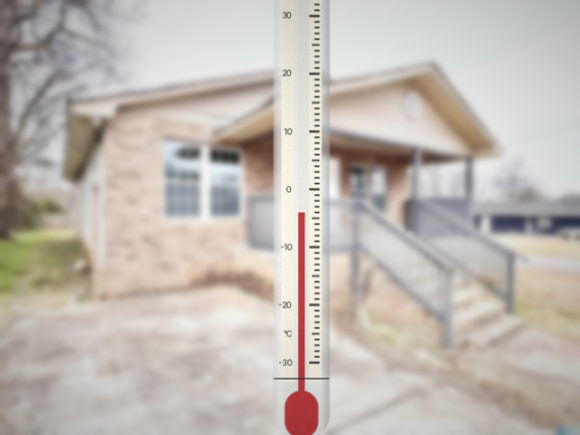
-4 °C
